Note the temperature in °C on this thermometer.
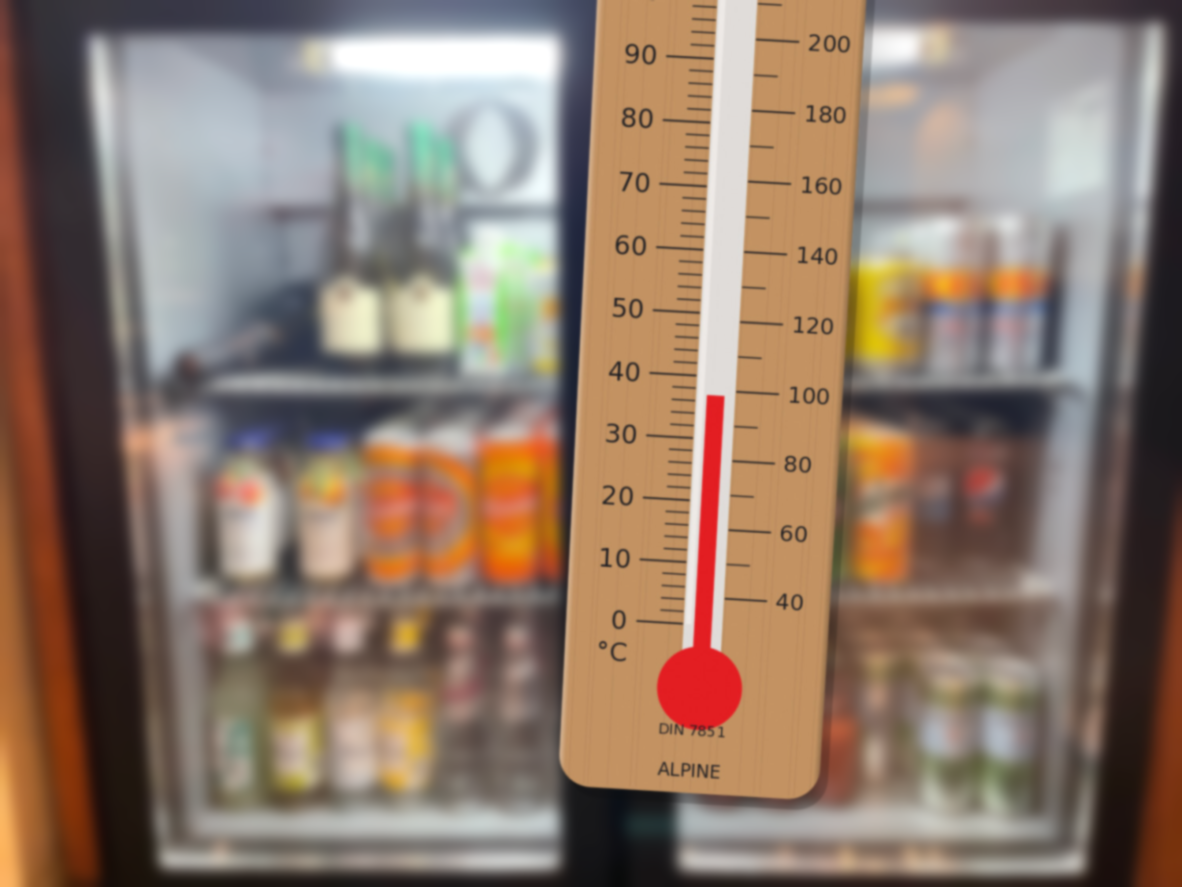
37 °C
